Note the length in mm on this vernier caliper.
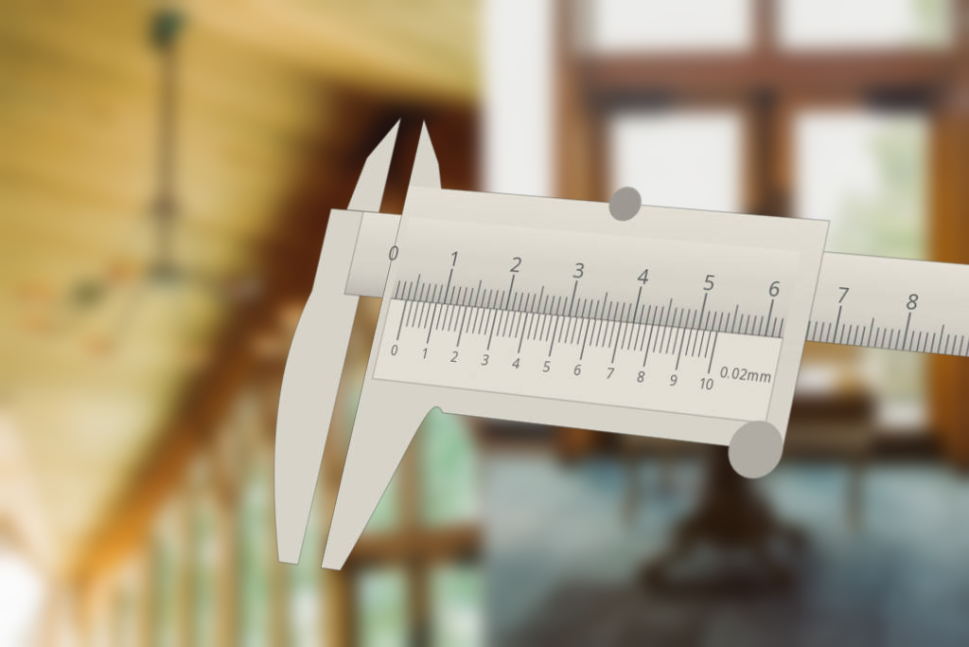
3.8 mm
